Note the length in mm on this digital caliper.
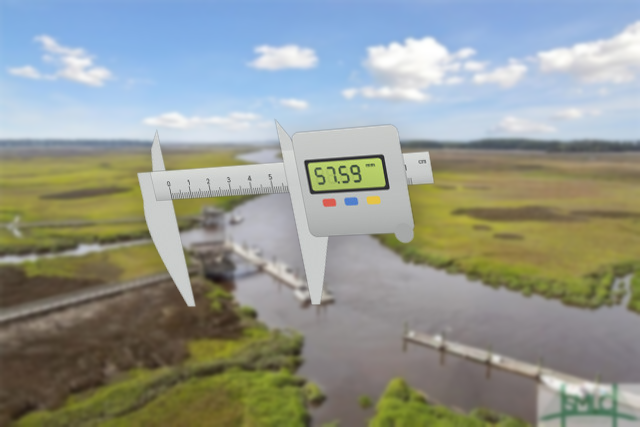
57.59 mm
